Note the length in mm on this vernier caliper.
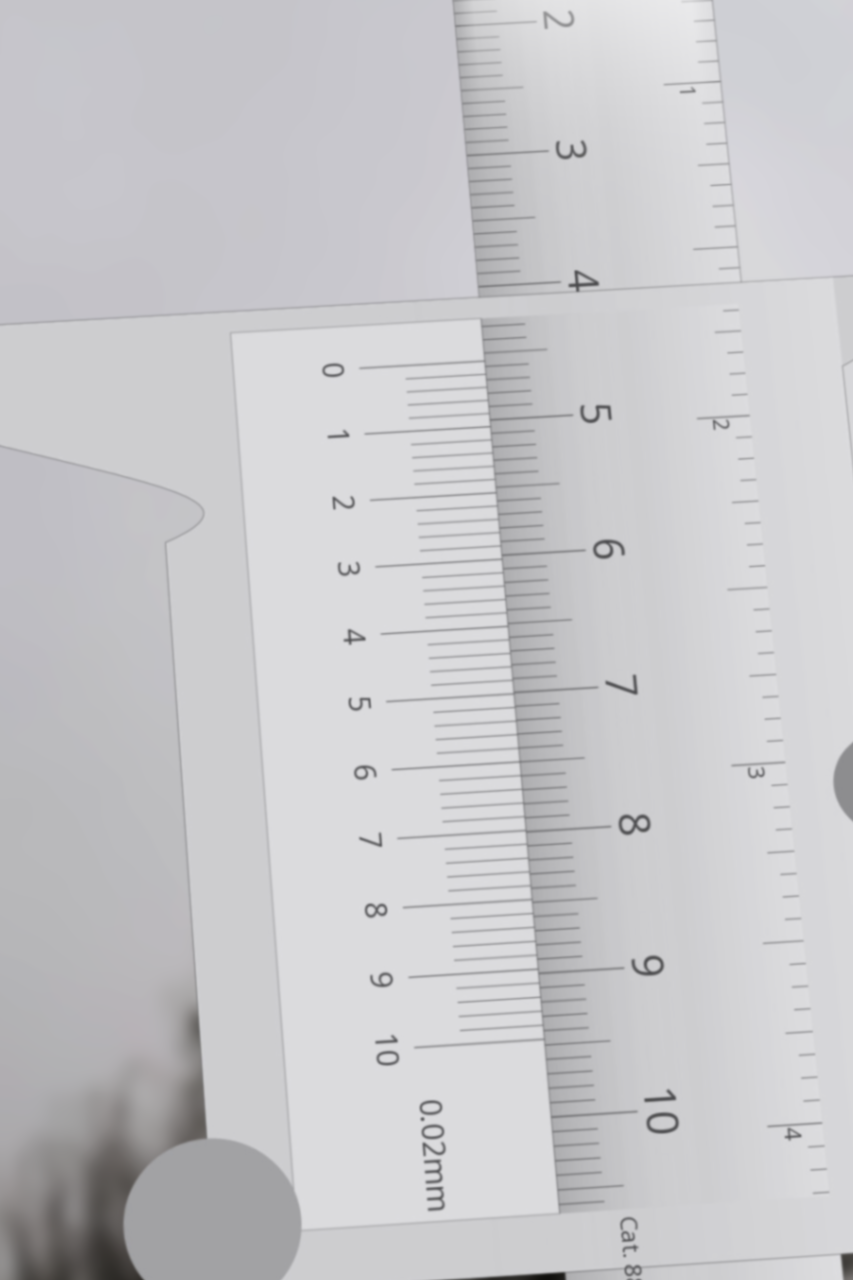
45.6 mm
